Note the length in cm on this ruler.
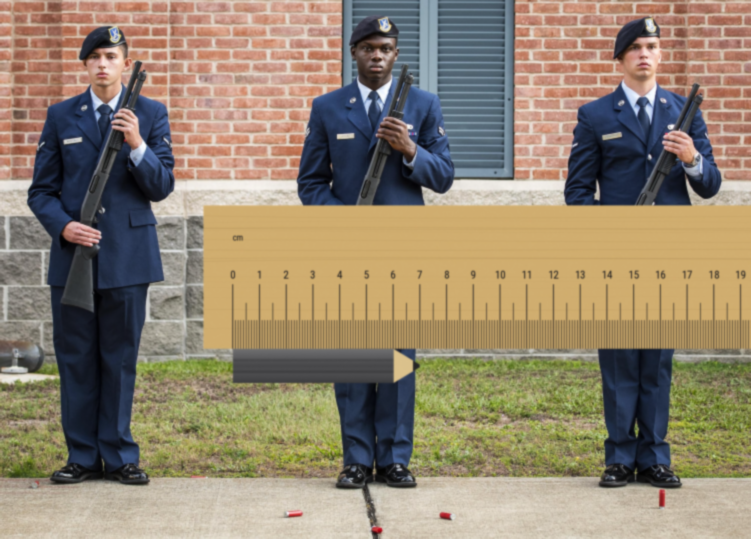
7 cm
